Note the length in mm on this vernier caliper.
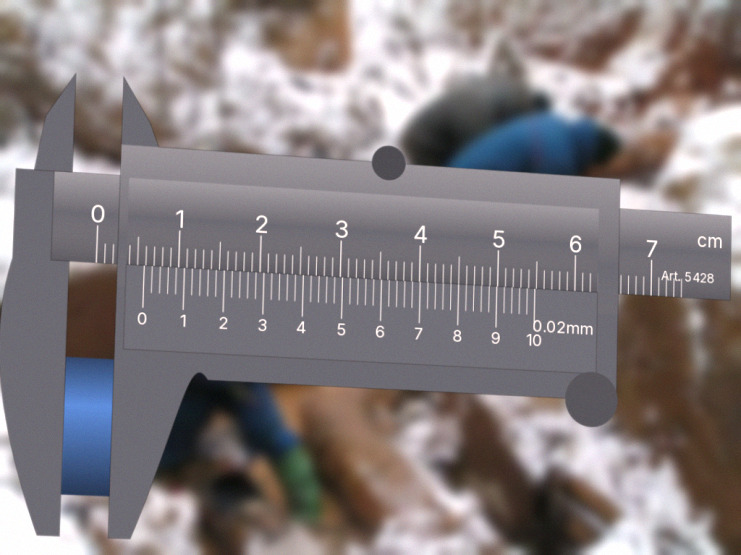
5.8 mm
